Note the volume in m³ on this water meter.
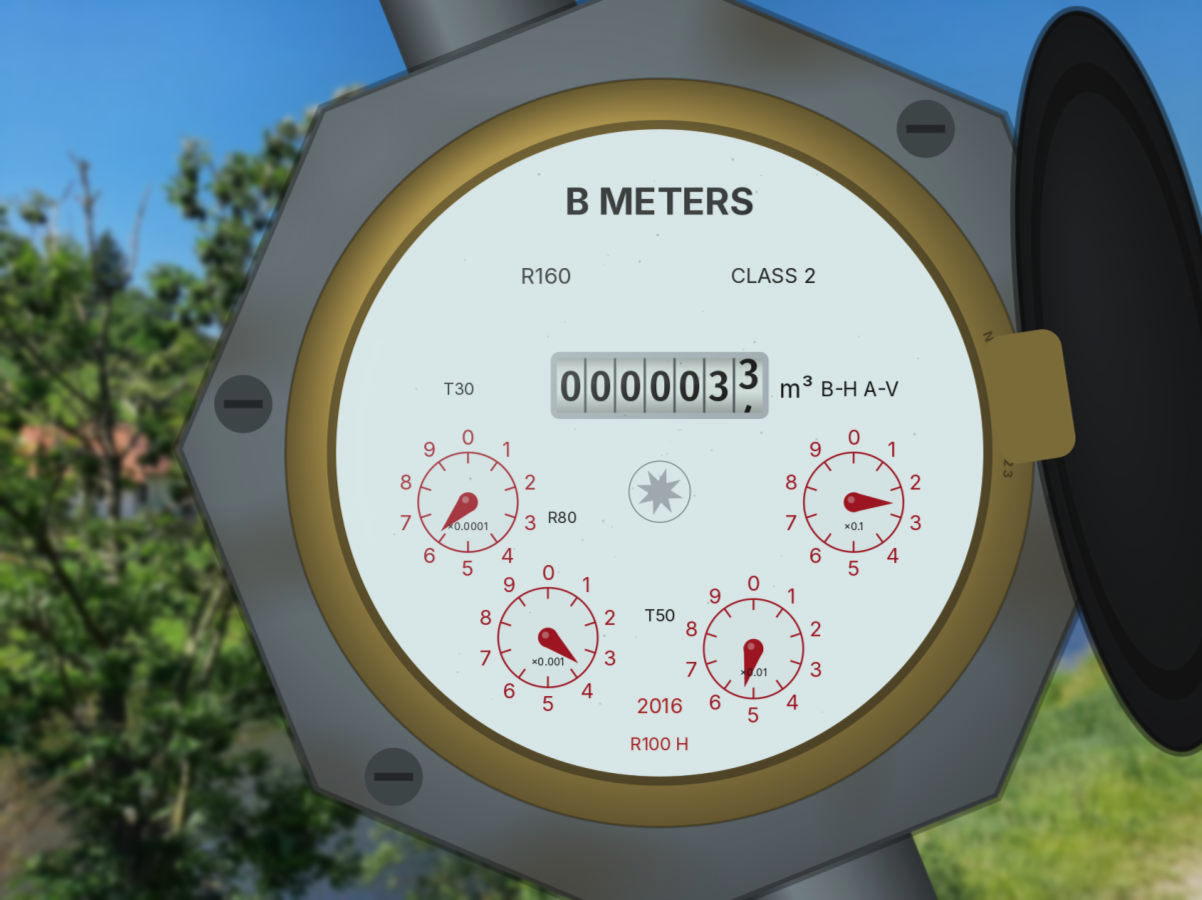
33.2536 m³
